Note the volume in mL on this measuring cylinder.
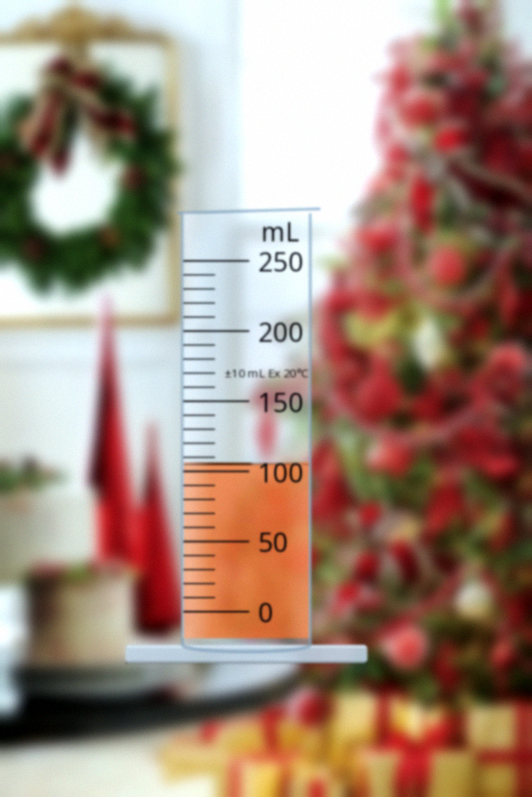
105 mL
